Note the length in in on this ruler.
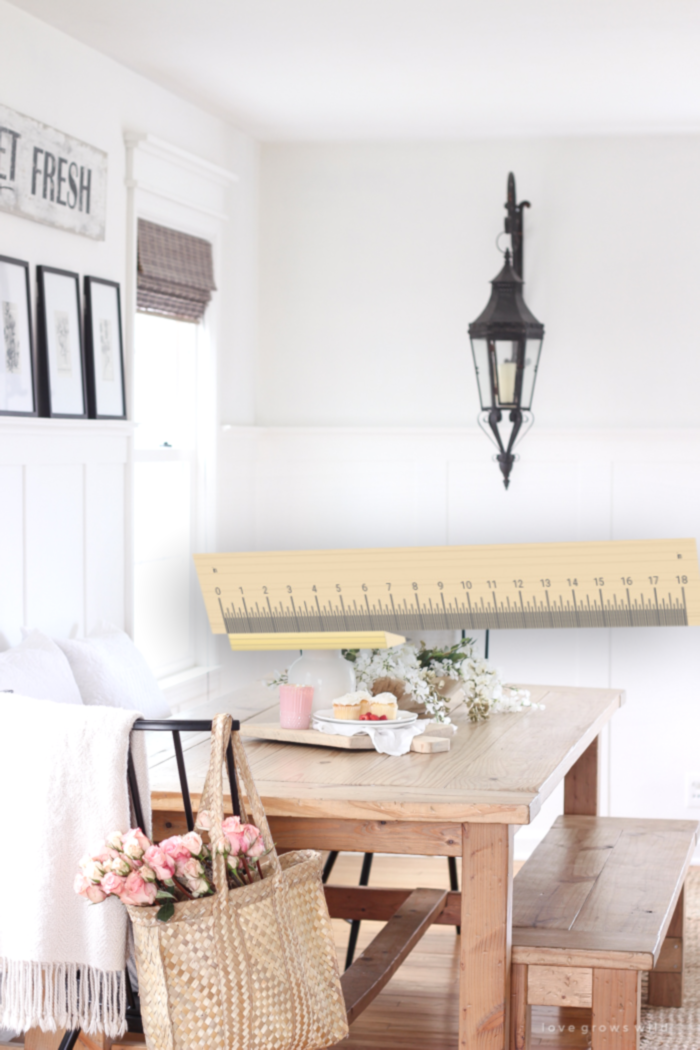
7.5 in
